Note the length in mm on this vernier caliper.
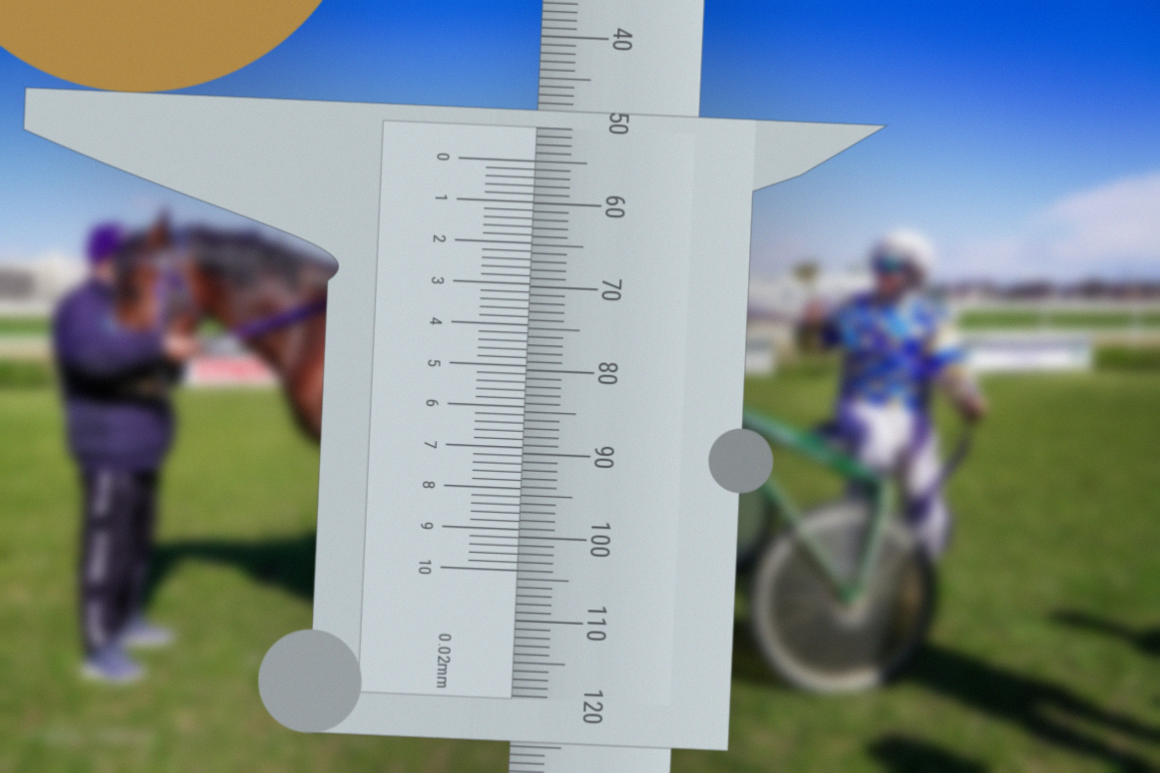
55.0 mm
